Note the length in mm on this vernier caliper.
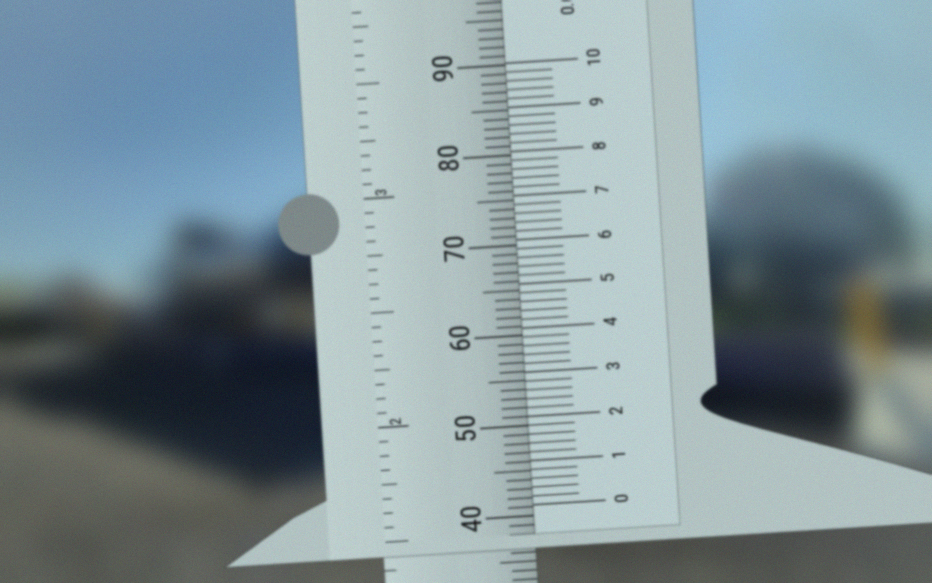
41.2 mm
